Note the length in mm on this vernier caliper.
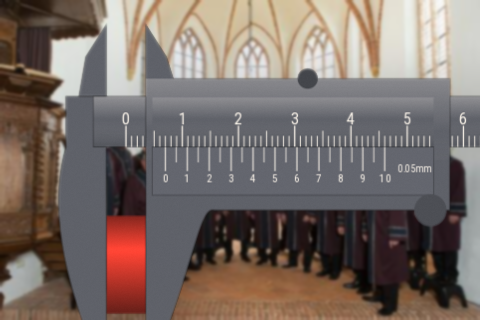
7.0 mm
